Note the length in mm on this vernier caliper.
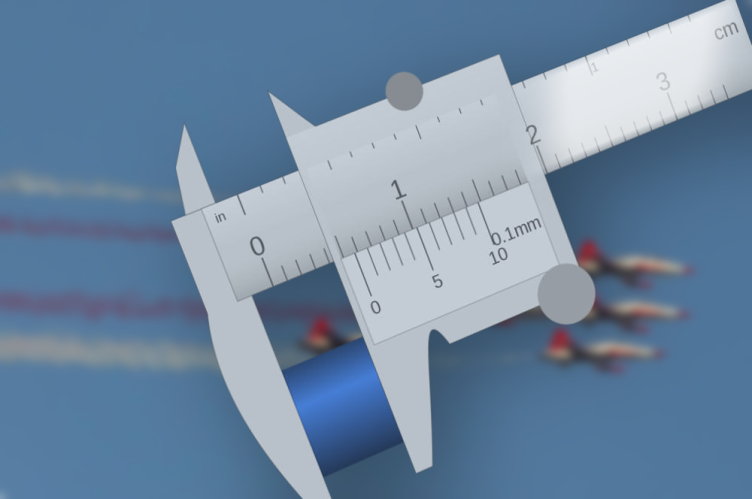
5.8 mm
